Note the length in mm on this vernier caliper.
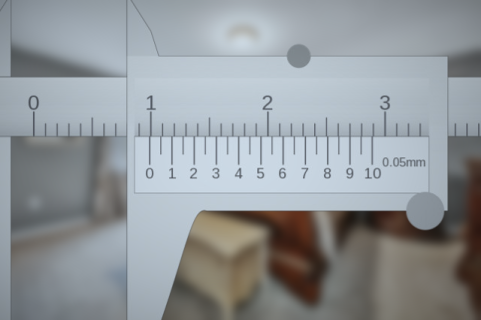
9.9 mm
